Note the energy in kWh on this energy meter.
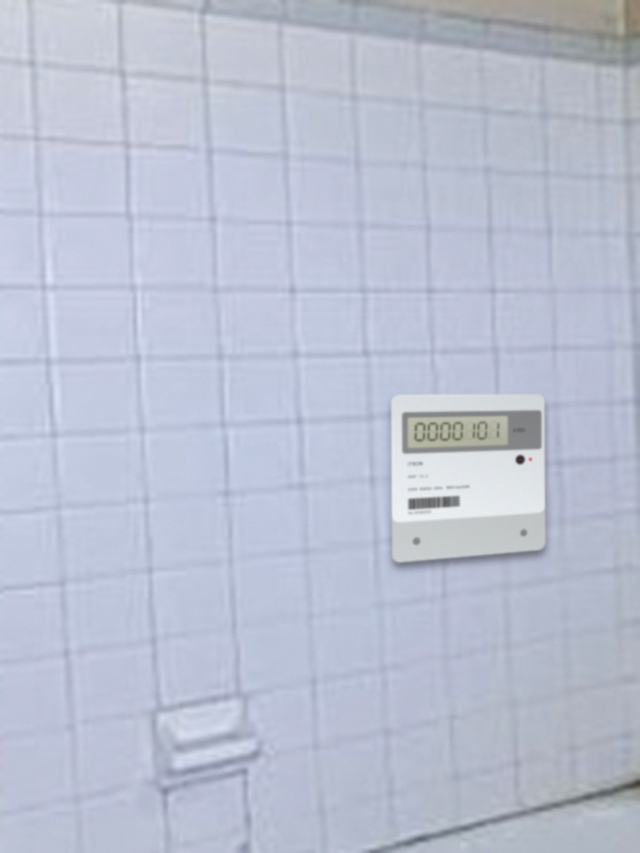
101 kWh
